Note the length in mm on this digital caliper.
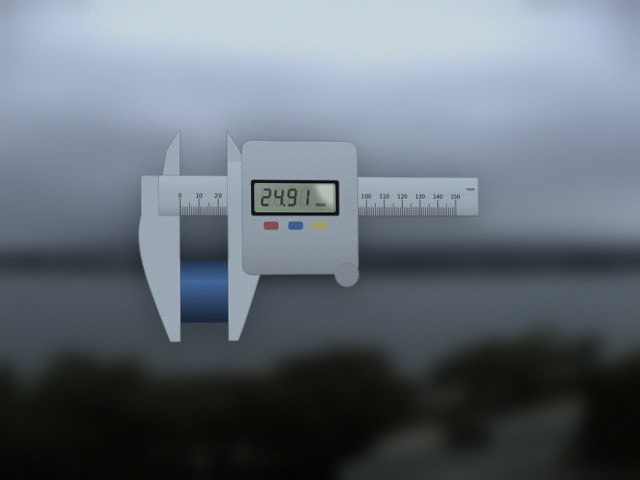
24.91 mm
